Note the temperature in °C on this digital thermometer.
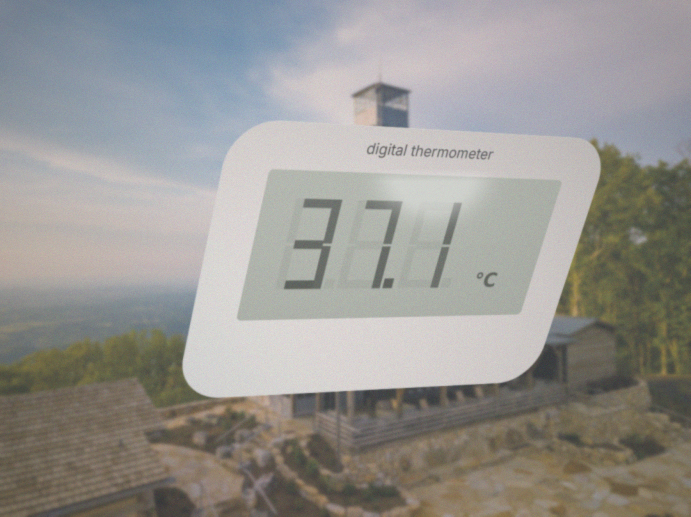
37.1 °C
